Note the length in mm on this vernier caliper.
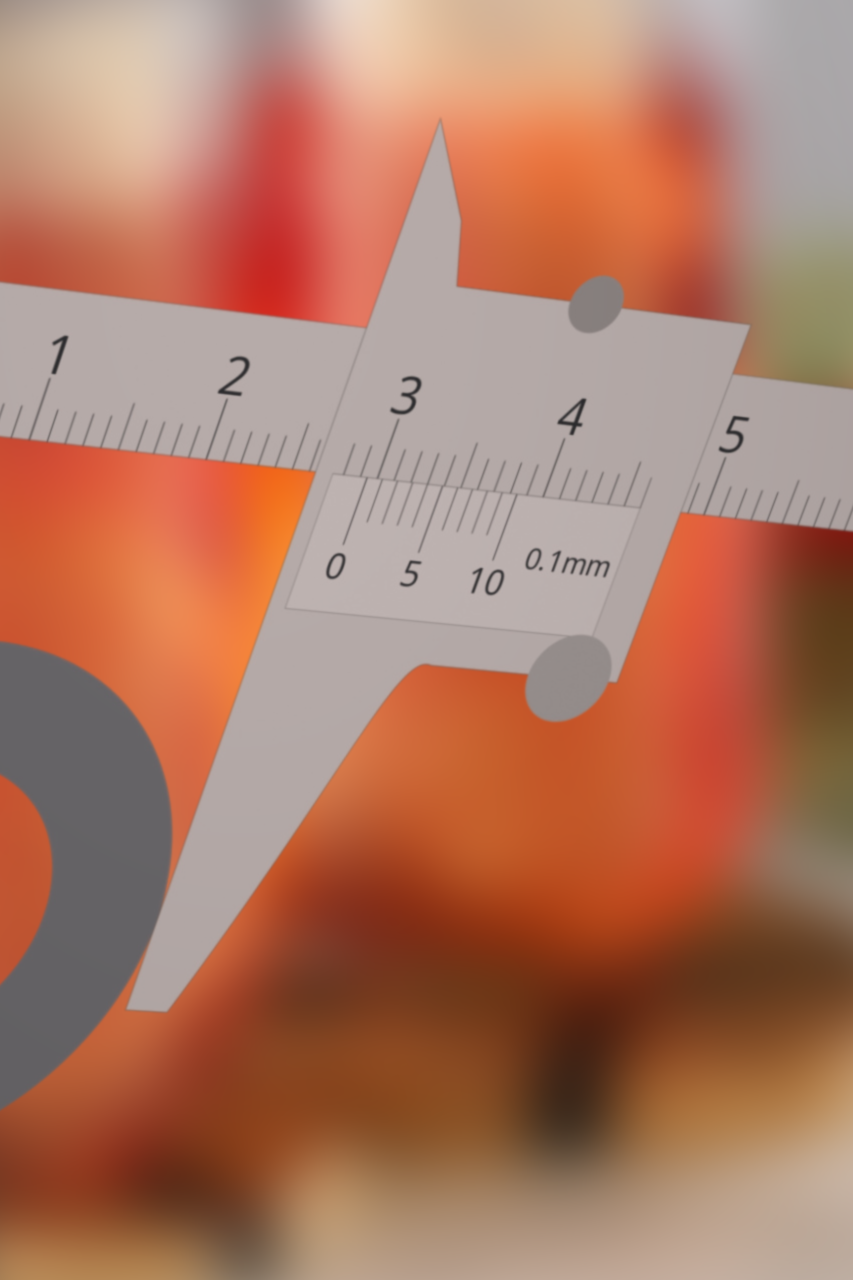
29.4 mm
